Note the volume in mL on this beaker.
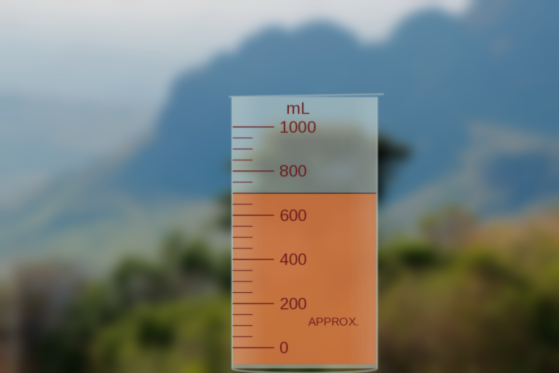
700 mL
